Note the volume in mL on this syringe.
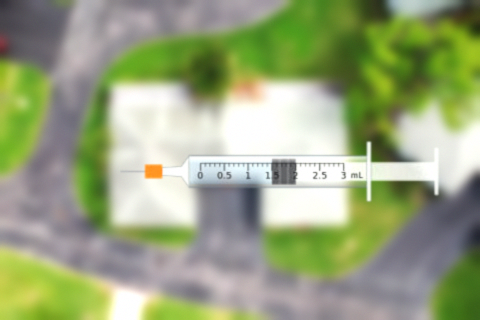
1.5 mL
